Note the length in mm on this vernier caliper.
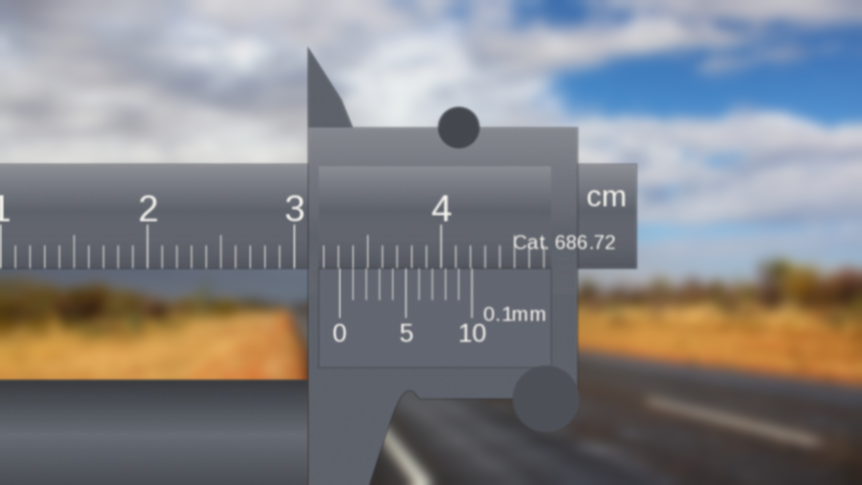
33.1 mm
